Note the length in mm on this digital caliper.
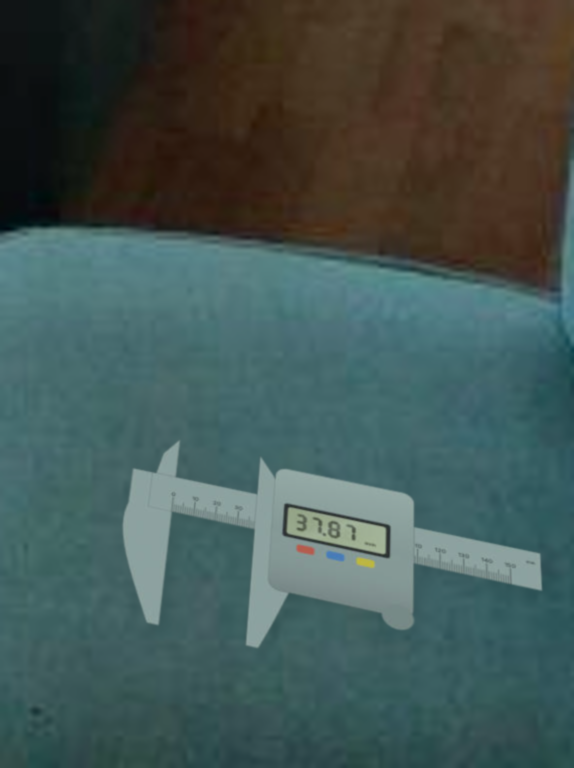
37.87 mm
